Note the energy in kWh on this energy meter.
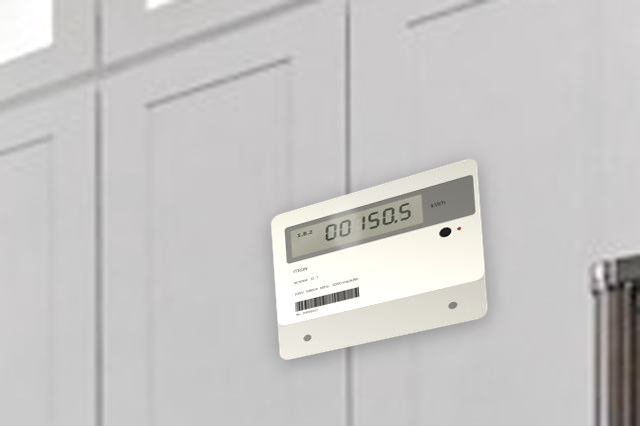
150.5 kWh
